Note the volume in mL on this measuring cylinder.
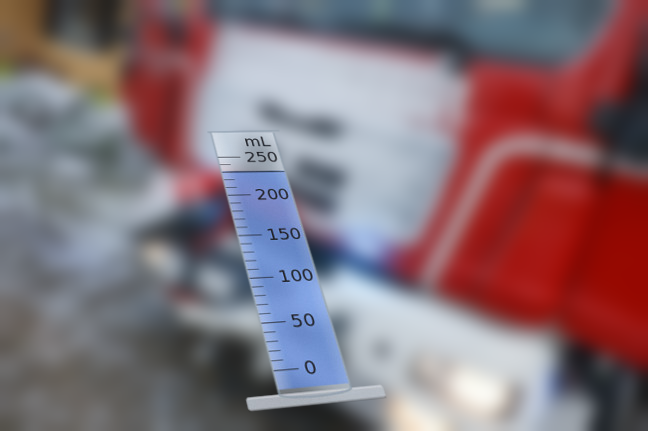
230 mL
